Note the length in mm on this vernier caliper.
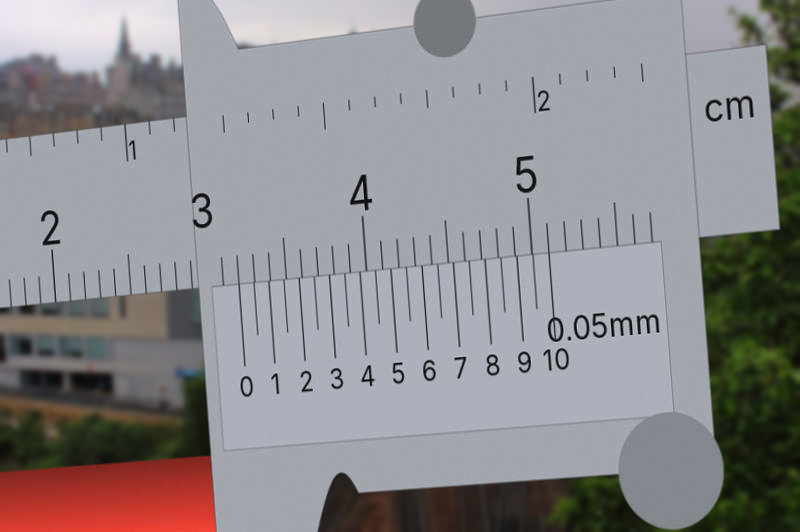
32.0 mm
